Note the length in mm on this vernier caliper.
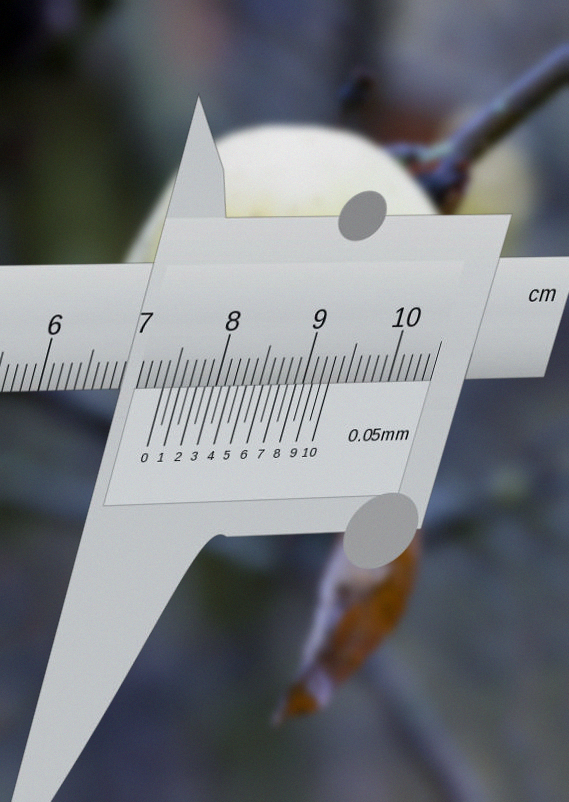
74.0 mm
